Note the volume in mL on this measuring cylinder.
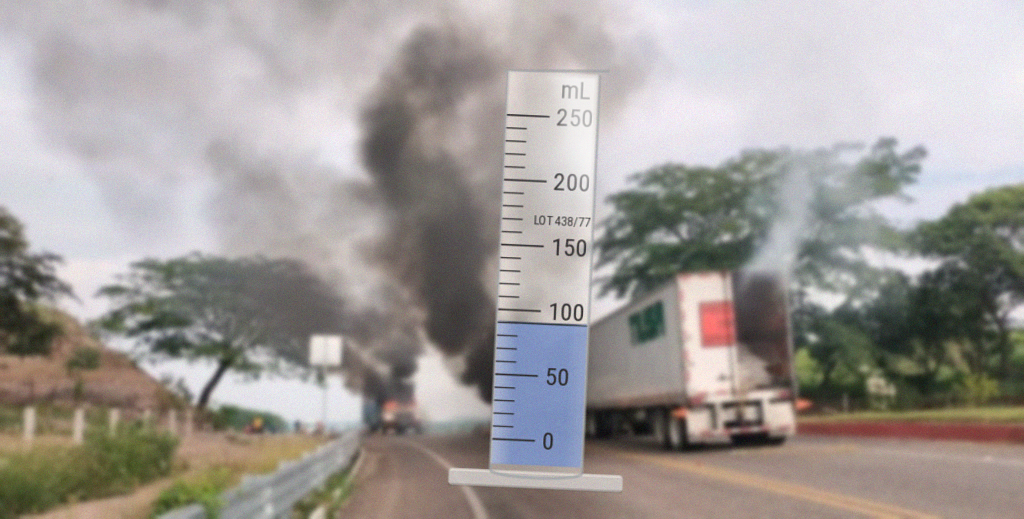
90 mL
